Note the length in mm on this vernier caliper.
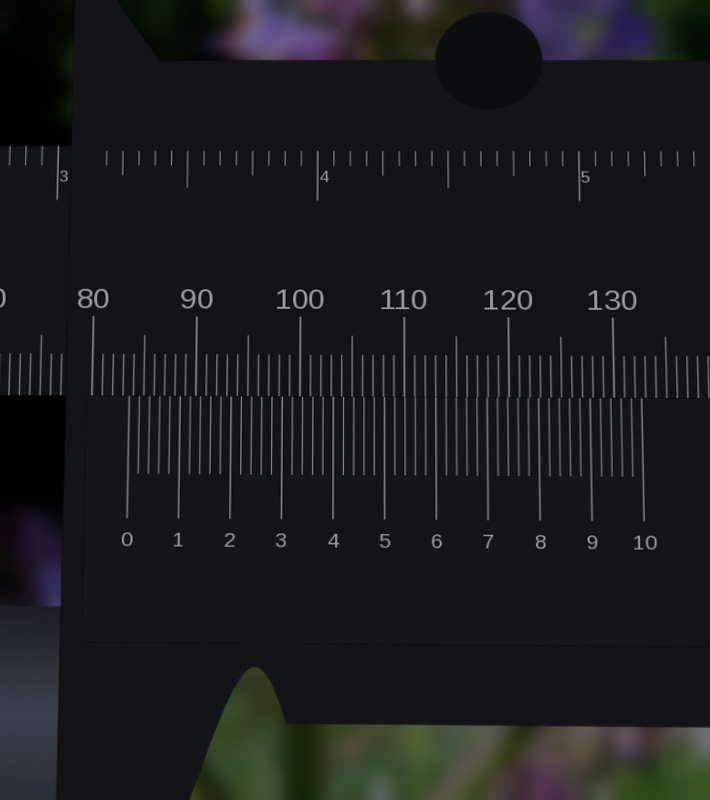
83.6 mm
